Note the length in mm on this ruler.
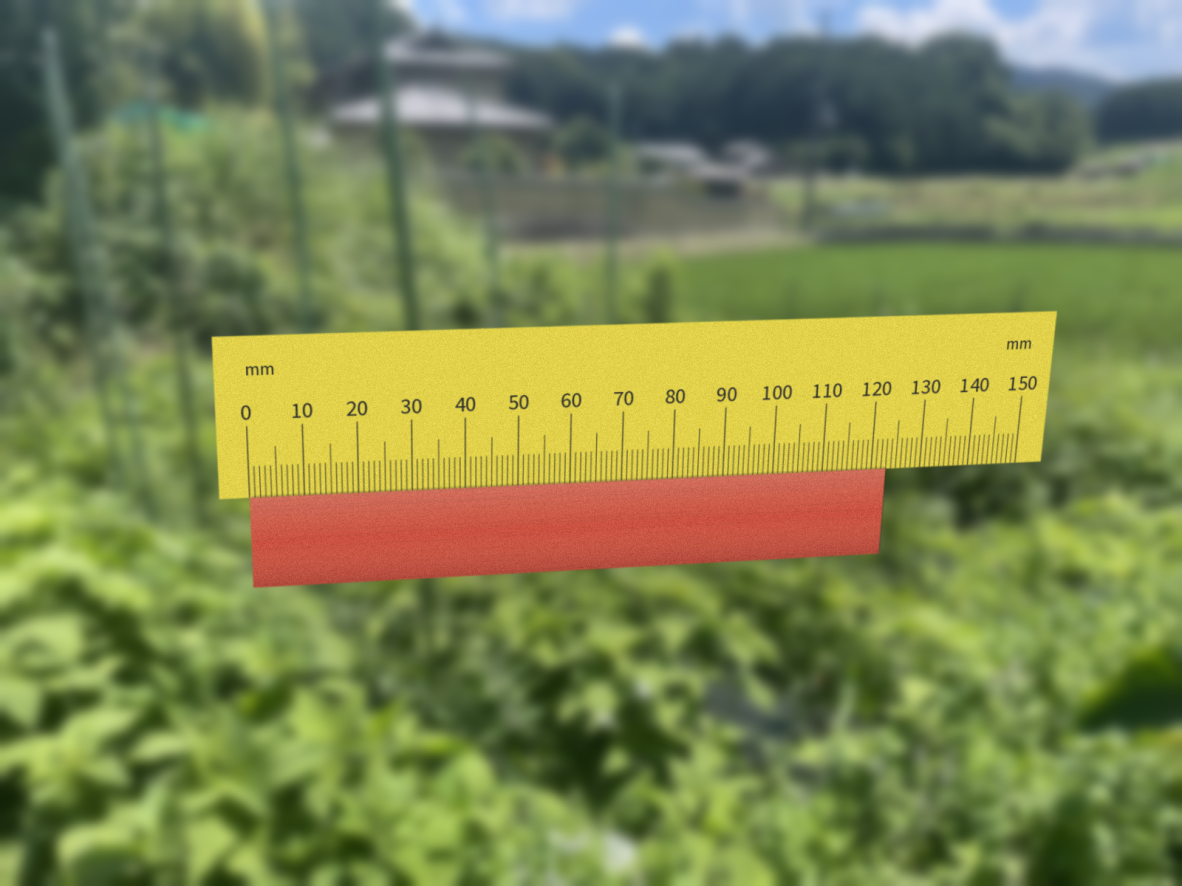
123 mm
